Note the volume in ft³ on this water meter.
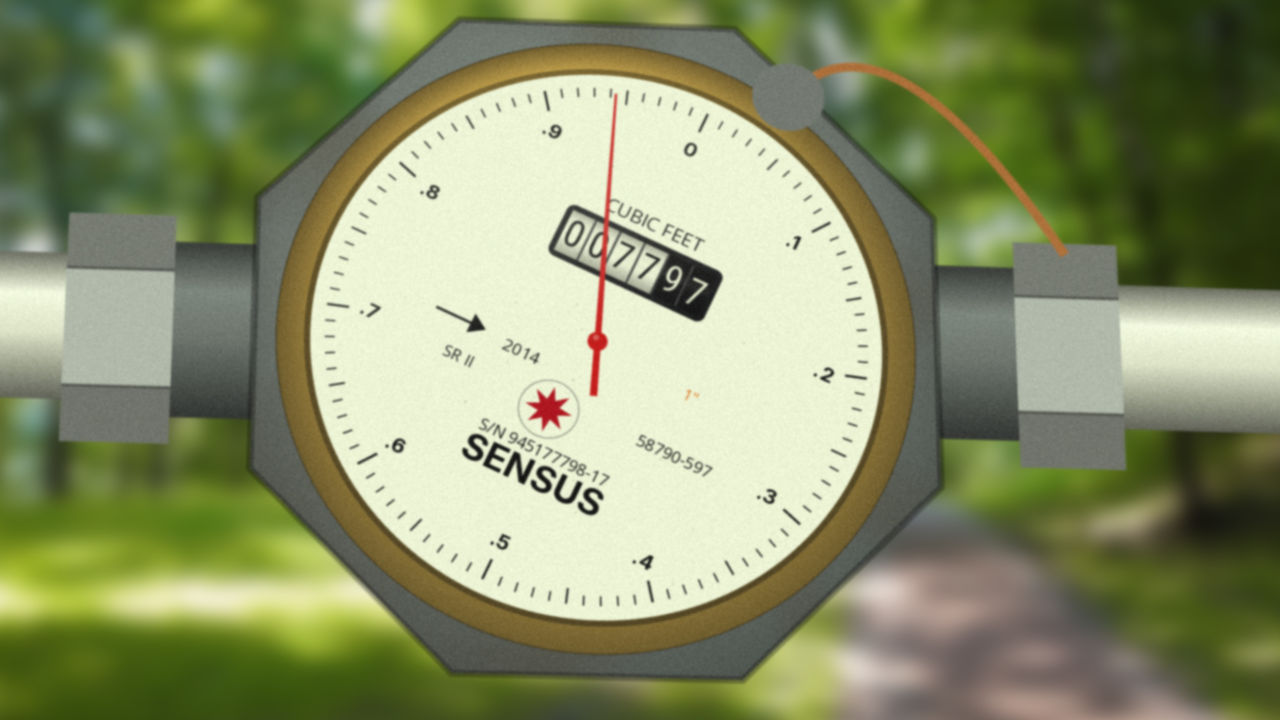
7796.94 ft³
